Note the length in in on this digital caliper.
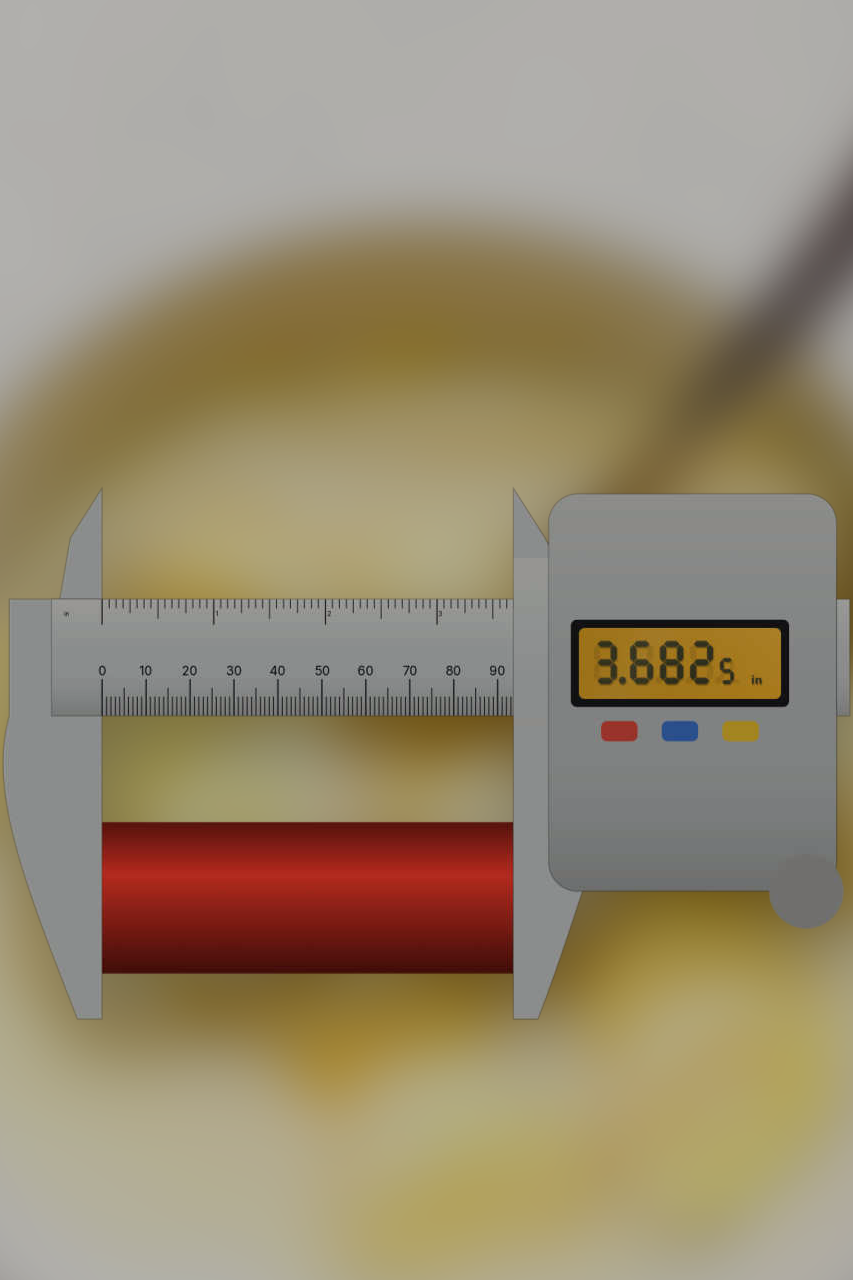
3.6825 in
